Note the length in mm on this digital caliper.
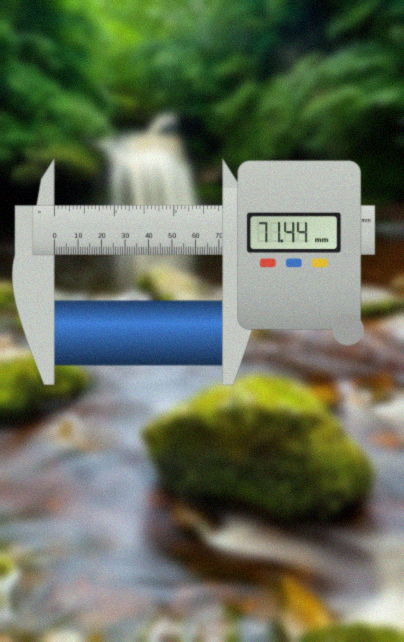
71.44 mm
